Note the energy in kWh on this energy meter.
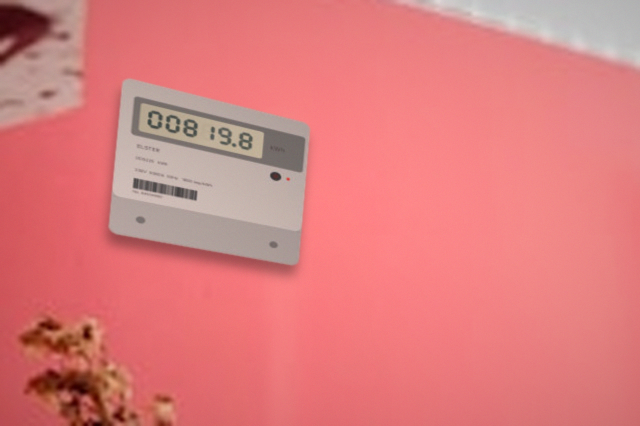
819.8 kWh
